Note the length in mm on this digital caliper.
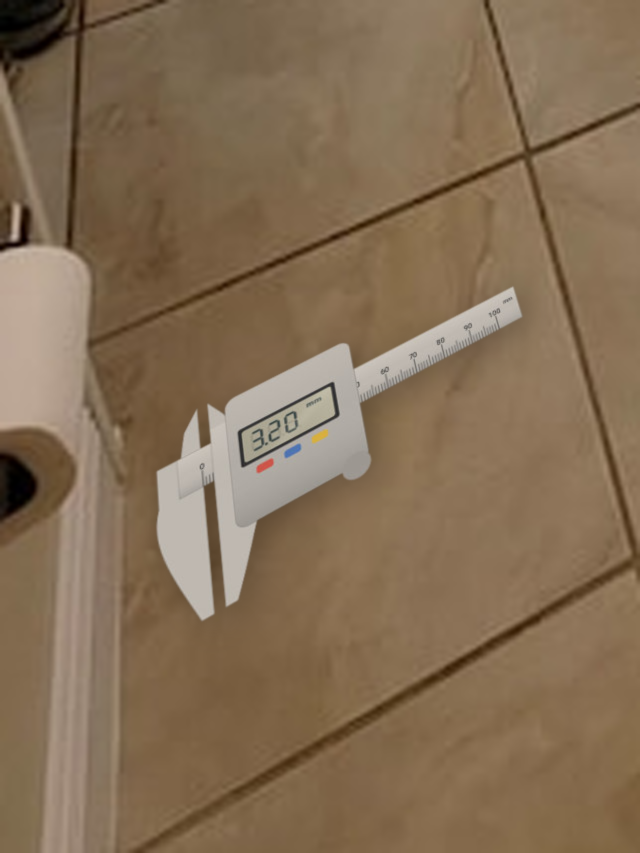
3.20 mm
